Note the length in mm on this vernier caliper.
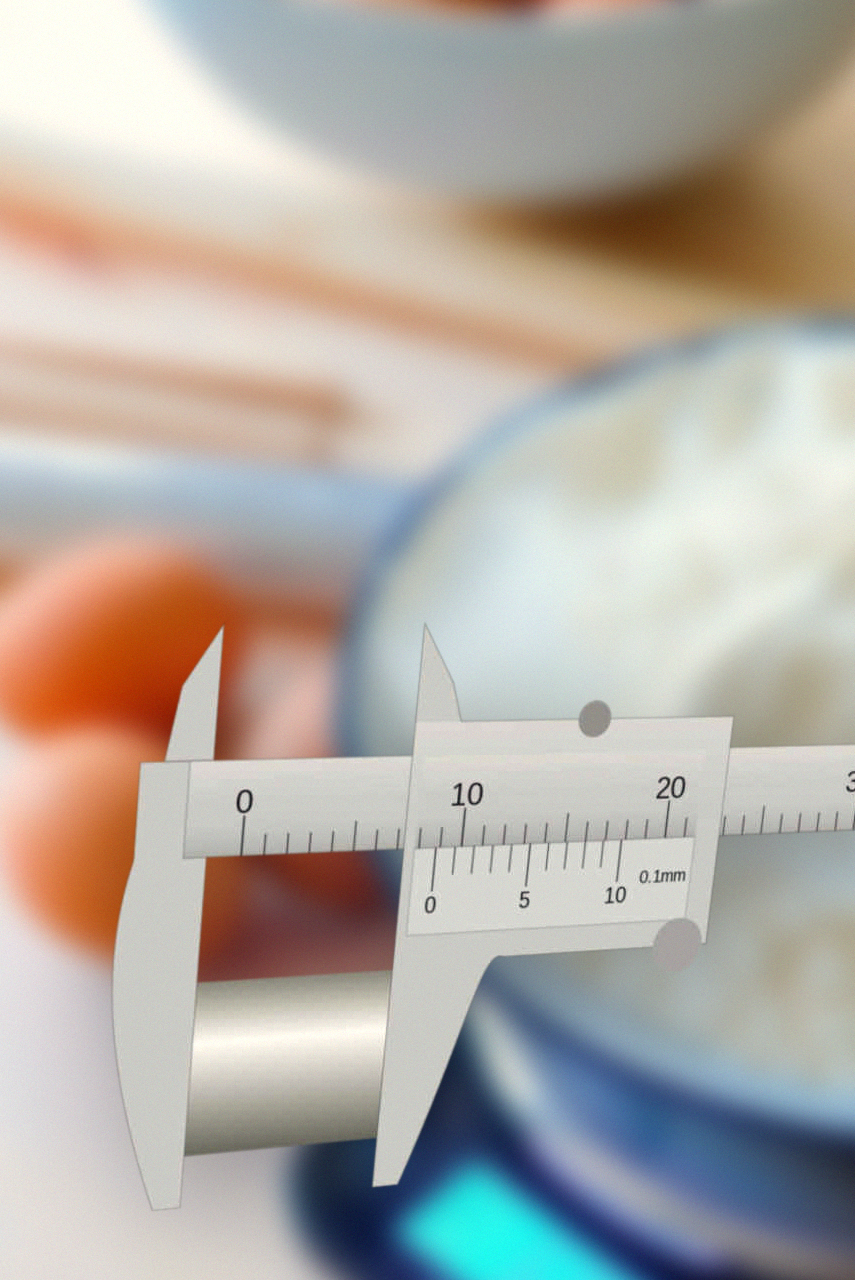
8.8 mm
